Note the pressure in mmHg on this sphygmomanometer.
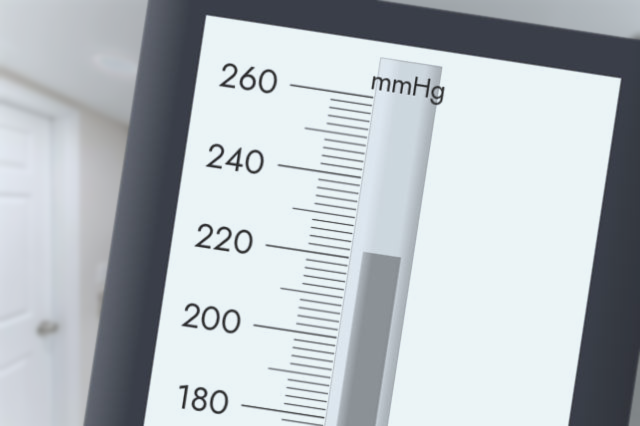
222 mmHg
